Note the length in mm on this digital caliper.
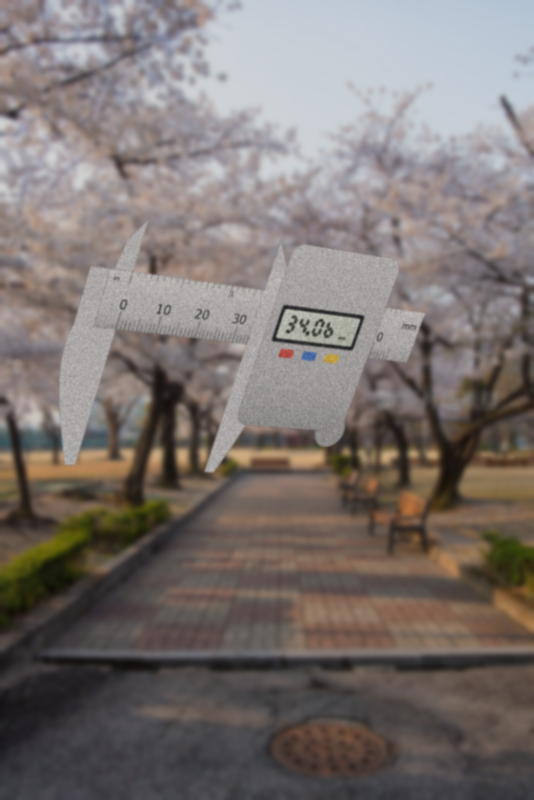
34.06 mm
